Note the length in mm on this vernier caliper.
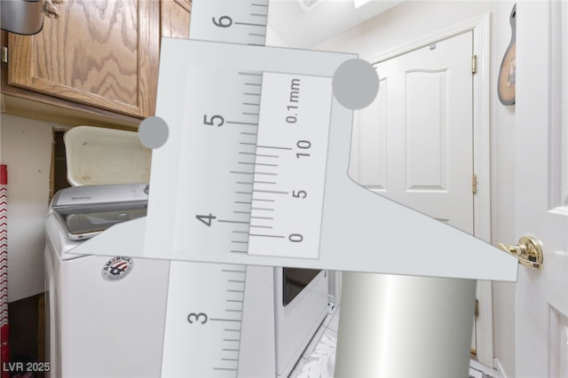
38.8 mm
